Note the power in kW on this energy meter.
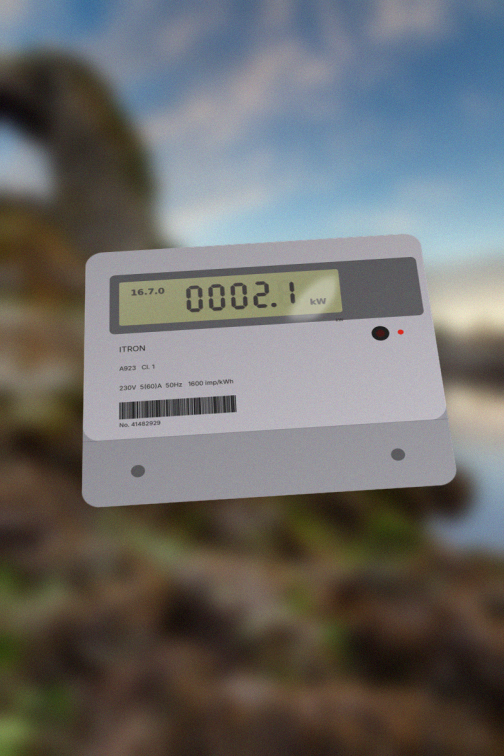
2.1 kW
